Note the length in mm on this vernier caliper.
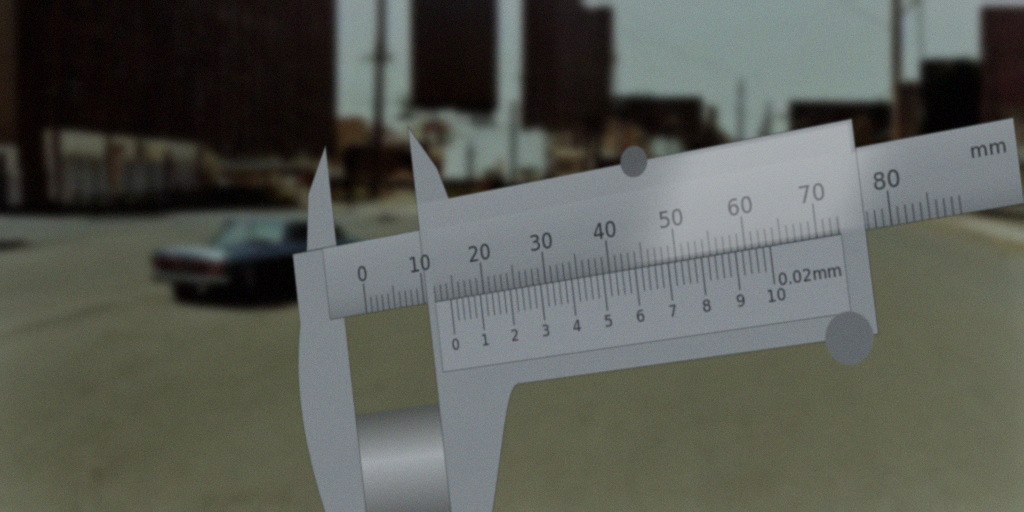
14.5 mm
